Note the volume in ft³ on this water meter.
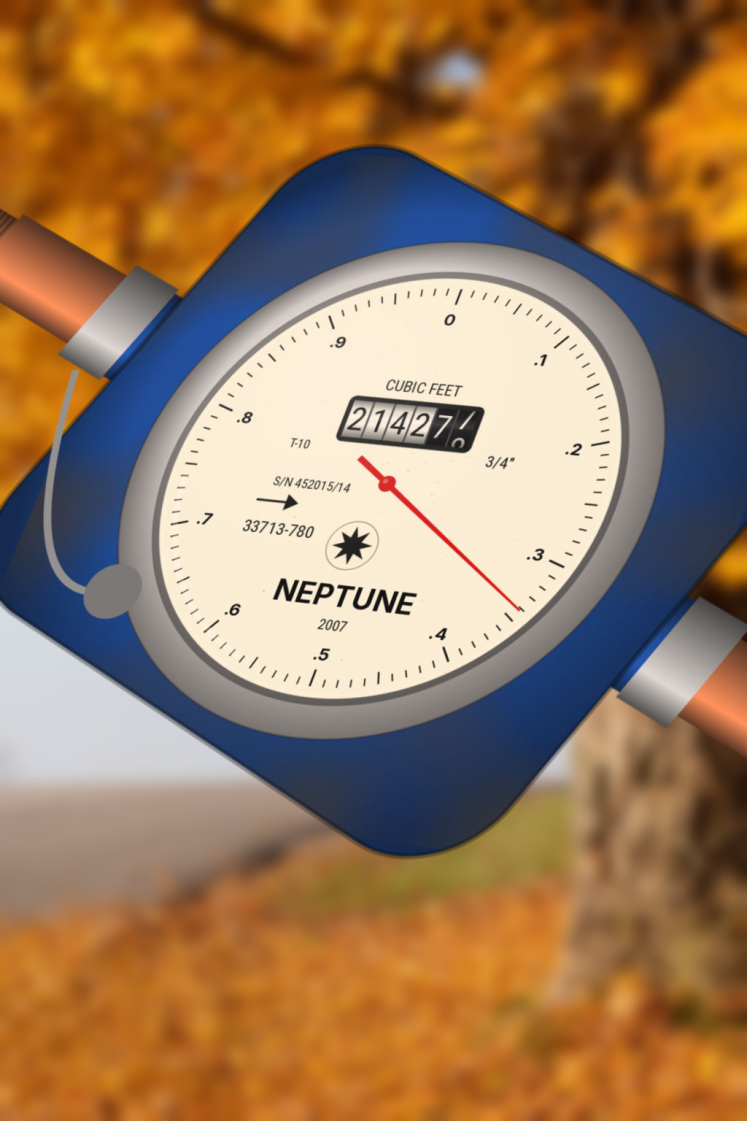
214277.34 ft³
